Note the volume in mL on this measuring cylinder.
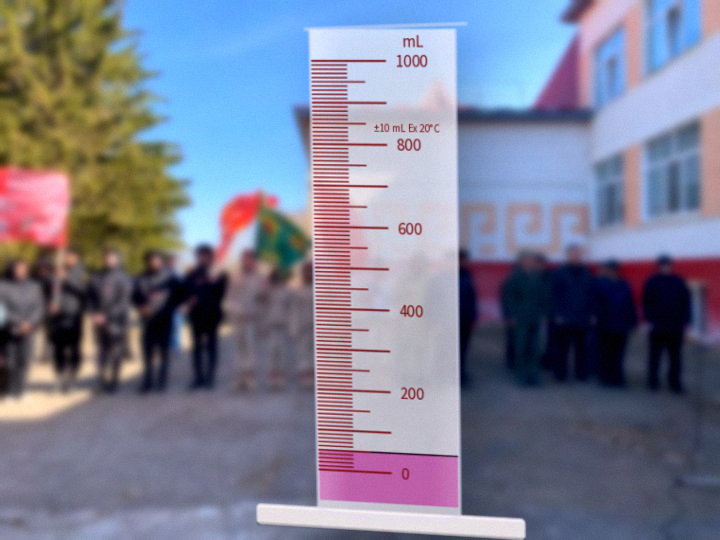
50 mL
